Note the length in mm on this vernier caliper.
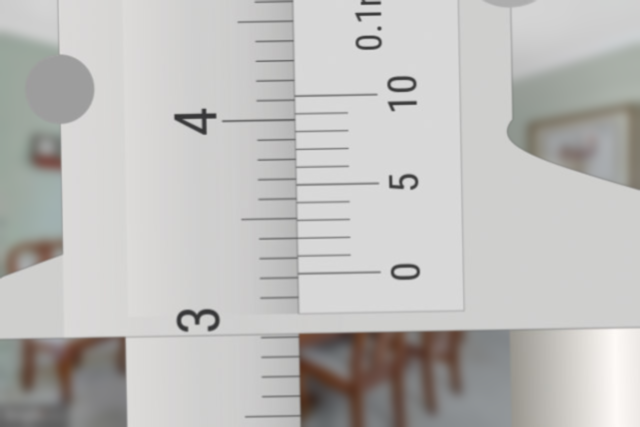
32.2 mm
